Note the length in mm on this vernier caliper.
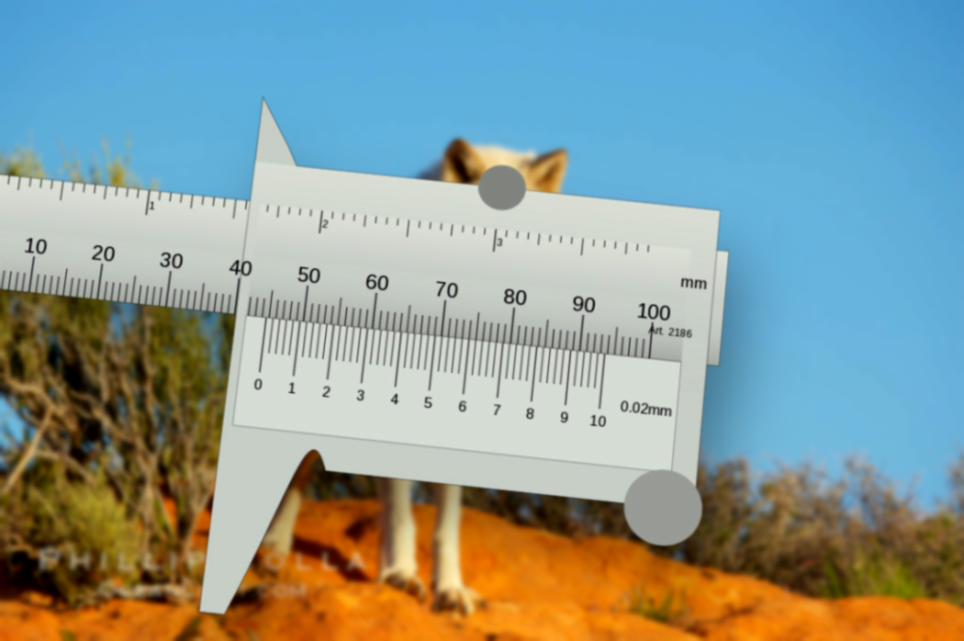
44.6 mm
